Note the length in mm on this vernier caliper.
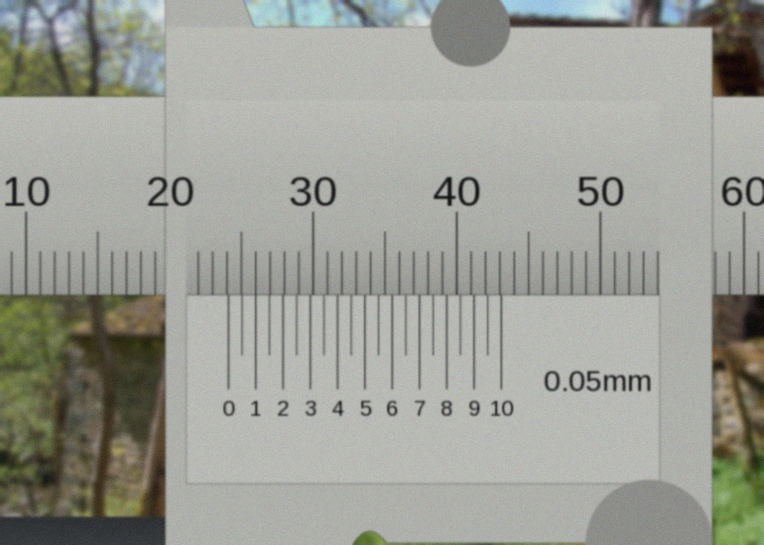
24.1 mm
